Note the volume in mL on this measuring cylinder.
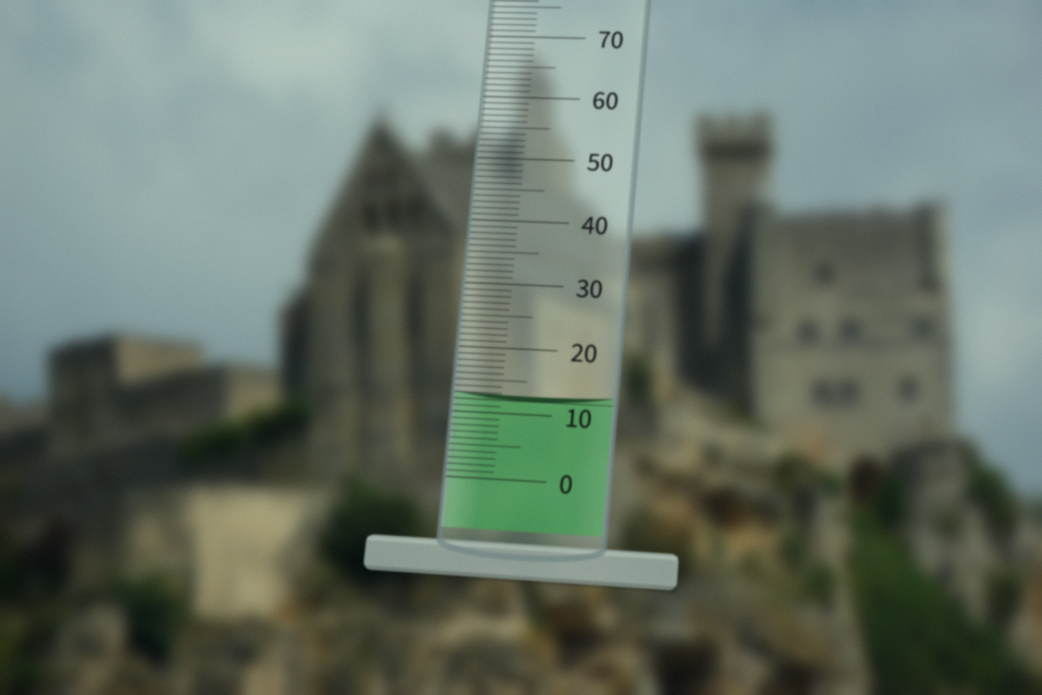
12 mL
